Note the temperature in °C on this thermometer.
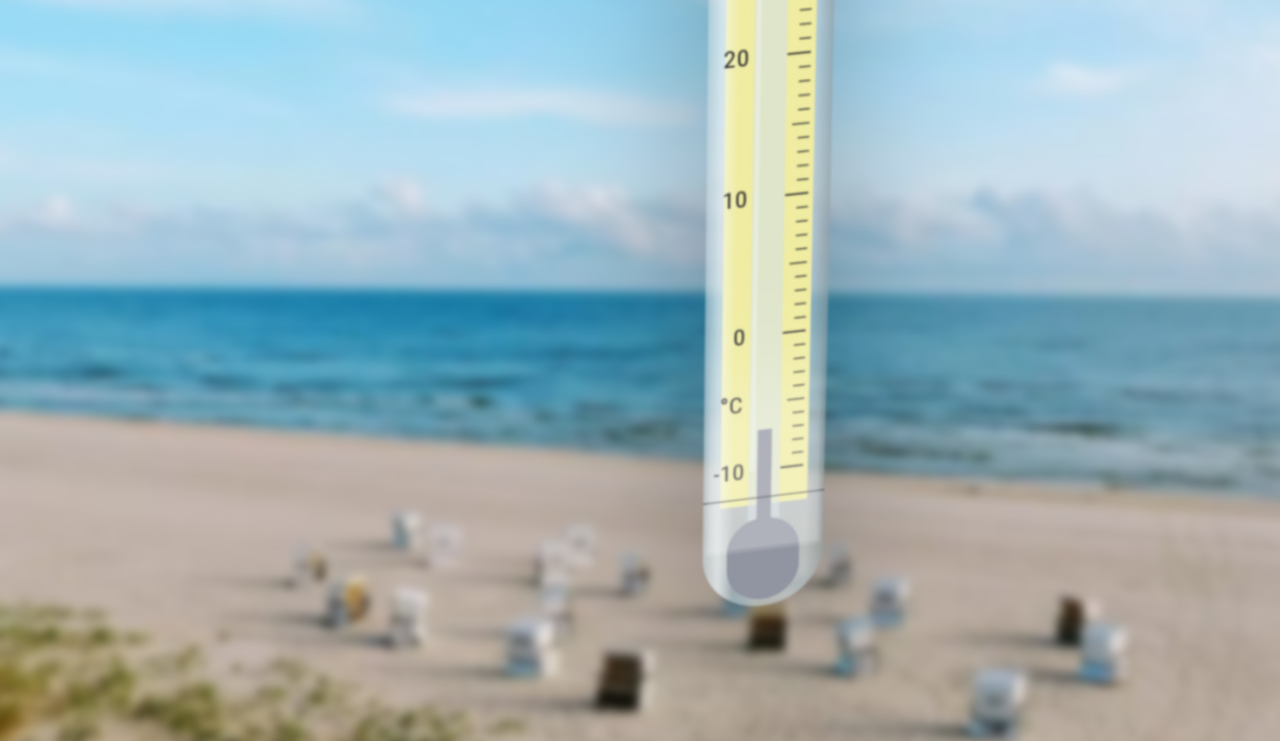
-7 °C
